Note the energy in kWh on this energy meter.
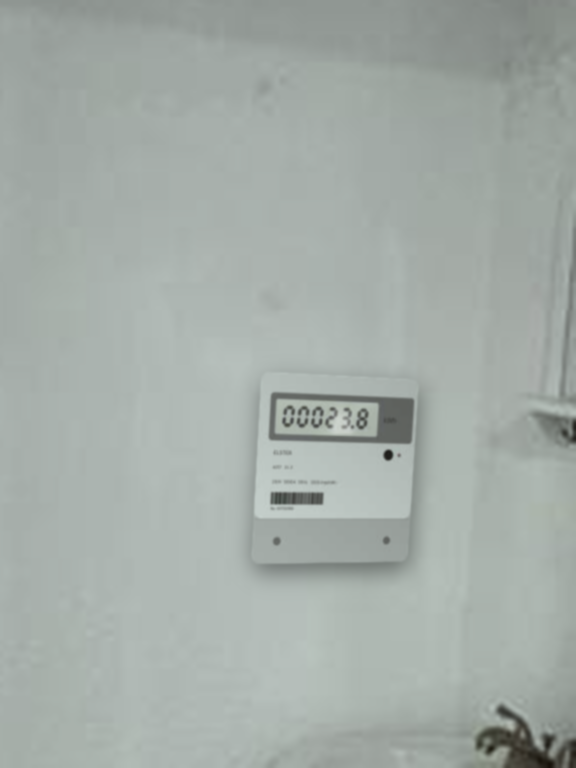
23.8 kWh
